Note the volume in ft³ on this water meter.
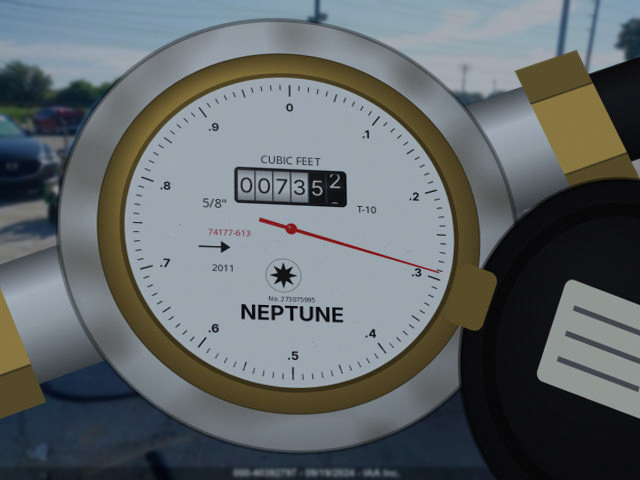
7352.29 ft³
